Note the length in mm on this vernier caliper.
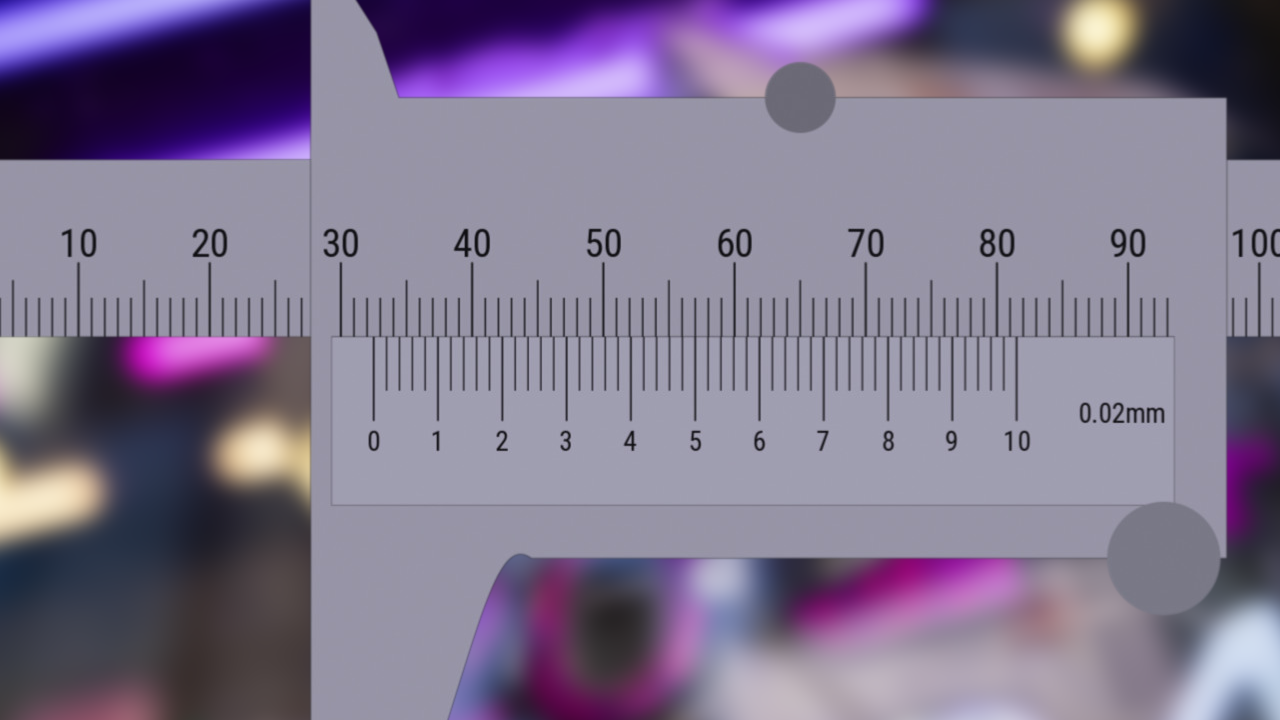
32.5 mm
